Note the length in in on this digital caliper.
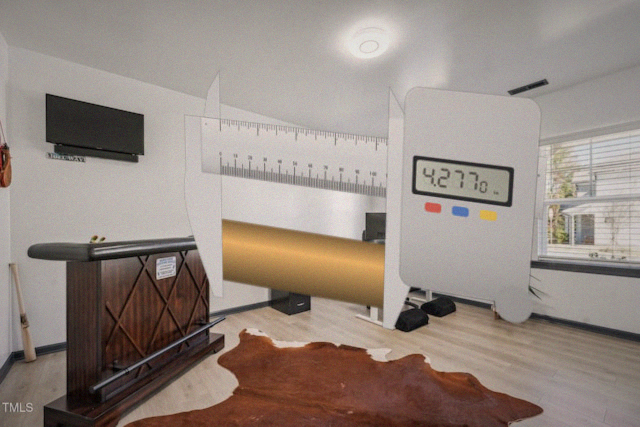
4.2770 in
